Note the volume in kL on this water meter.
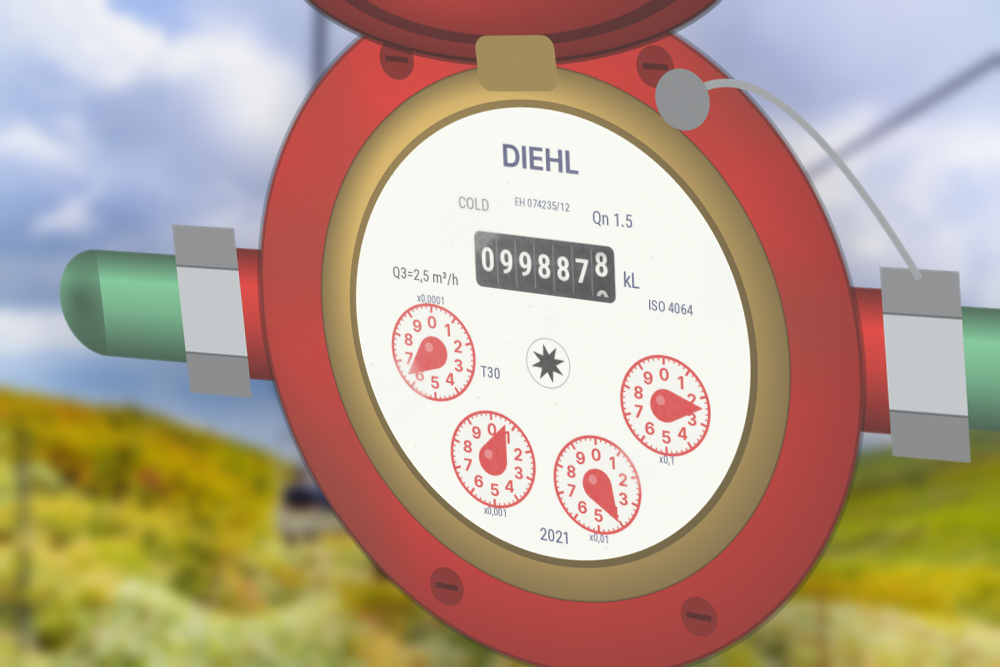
998878.2406 kL
